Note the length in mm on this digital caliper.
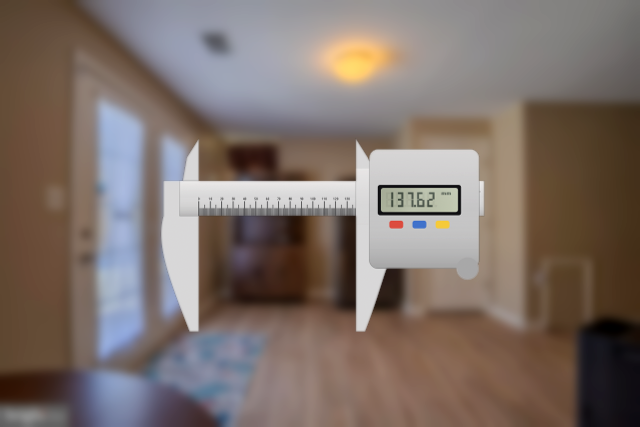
137.62 mm
